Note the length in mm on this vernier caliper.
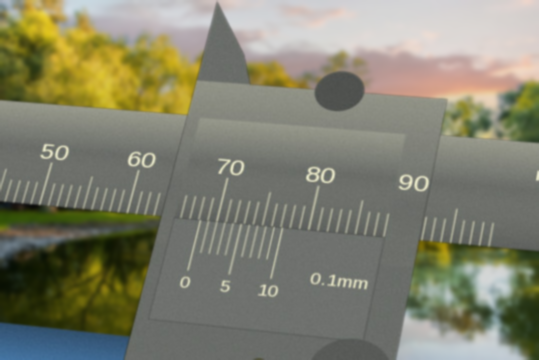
68.2 mm
